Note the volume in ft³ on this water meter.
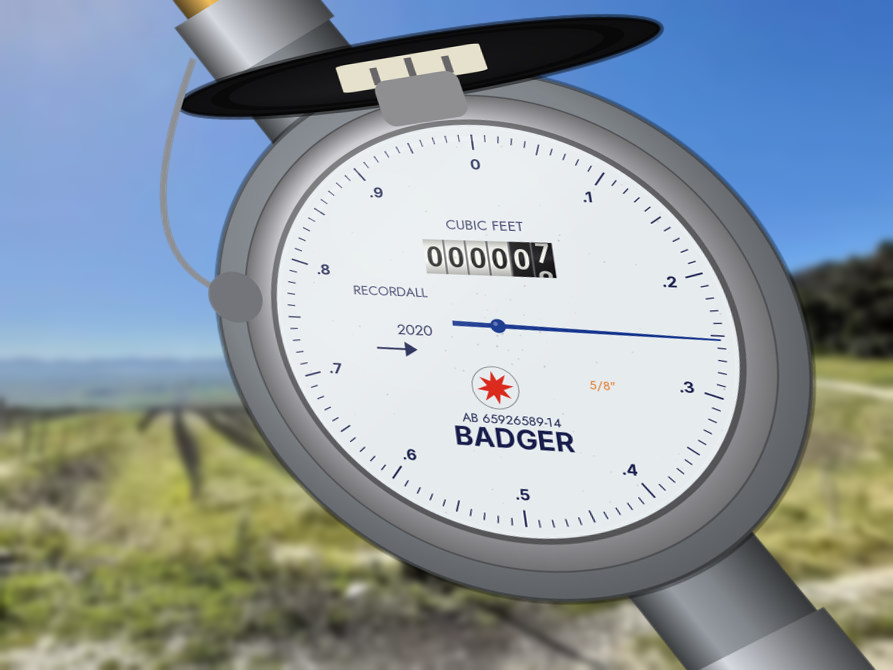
7.25 ft³
